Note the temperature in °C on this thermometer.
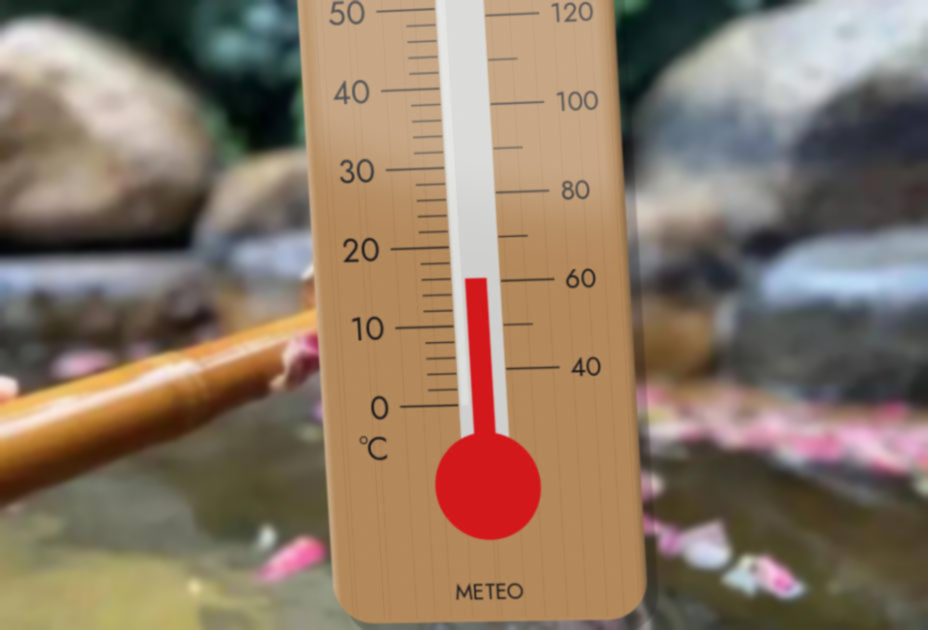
16 °C
